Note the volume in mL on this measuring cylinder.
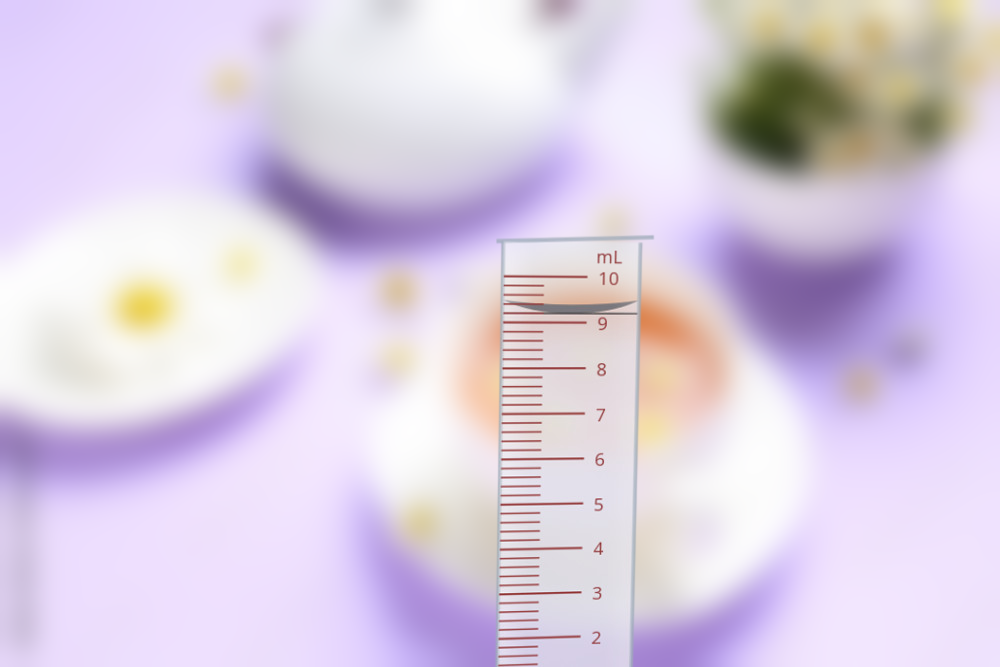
9.2 mL
